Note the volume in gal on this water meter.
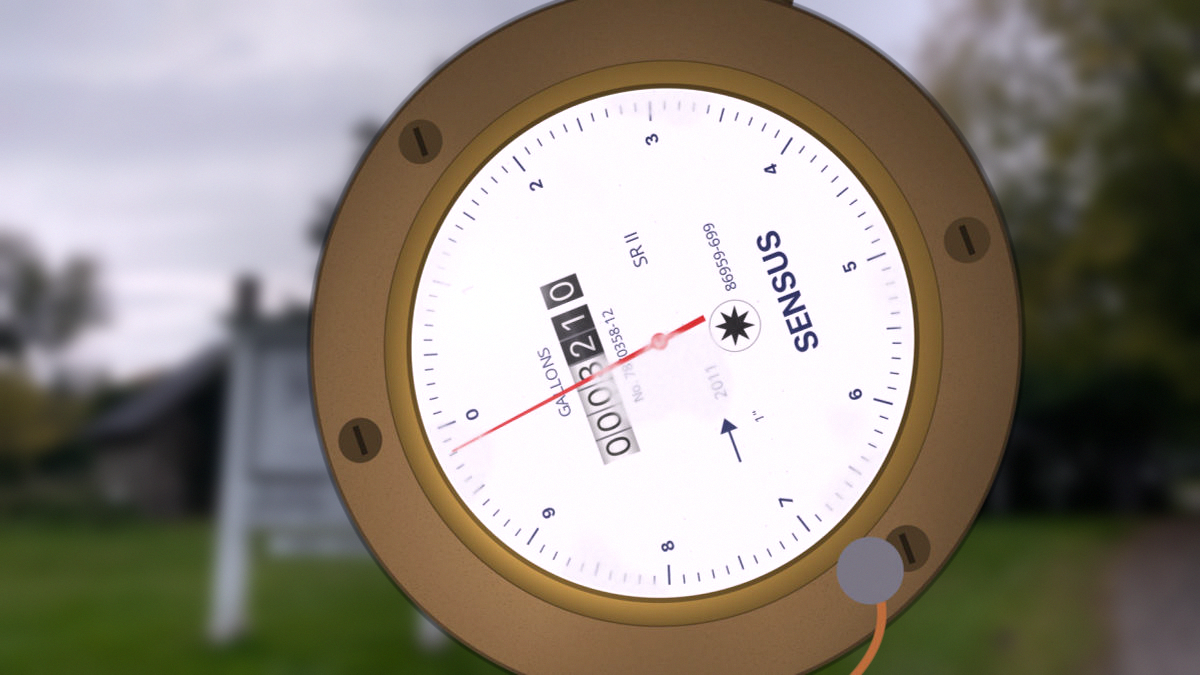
3209.8 gal
